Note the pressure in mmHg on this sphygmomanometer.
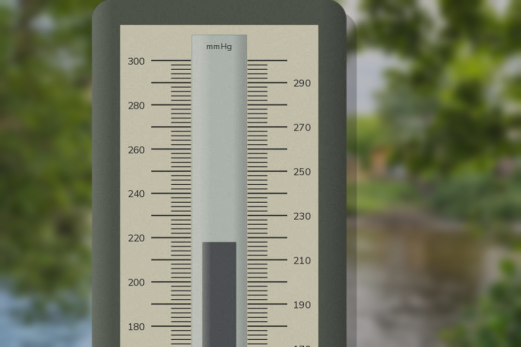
218 mmHg
